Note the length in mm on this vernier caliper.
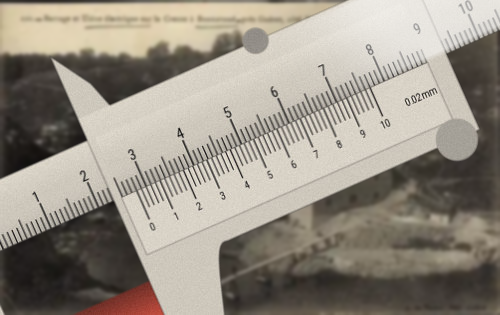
28.0 mm
